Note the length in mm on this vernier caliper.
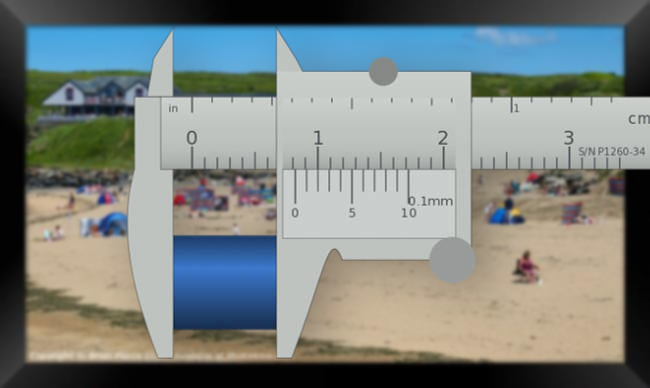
8.2 mm
